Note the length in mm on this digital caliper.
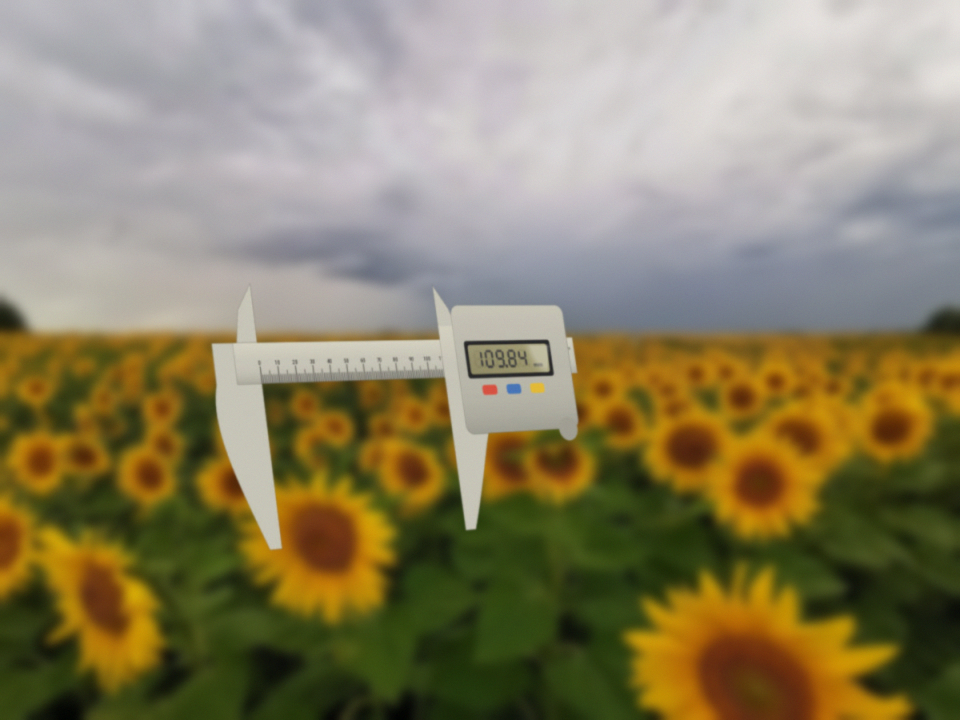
109.84 mm
